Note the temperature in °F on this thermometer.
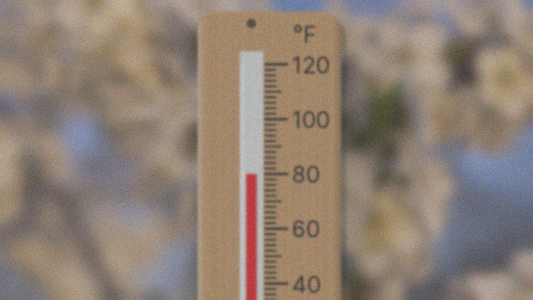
80 °F
